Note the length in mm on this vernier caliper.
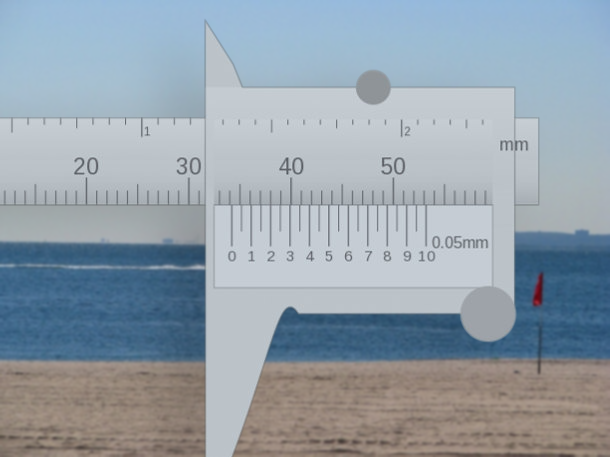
34.2 mm
